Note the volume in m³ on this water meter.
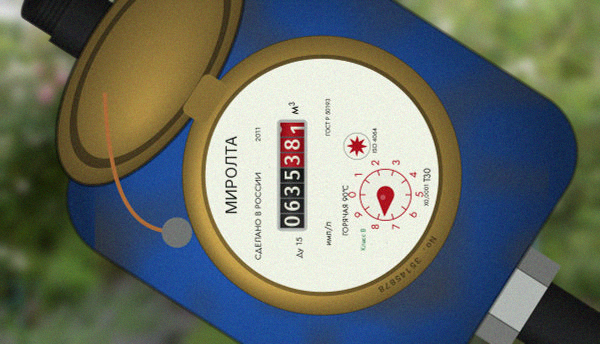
635.3807 m³
